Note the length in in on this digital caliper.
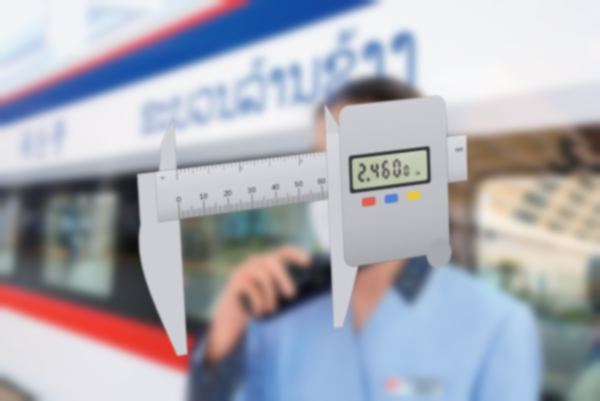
2.4600 in
